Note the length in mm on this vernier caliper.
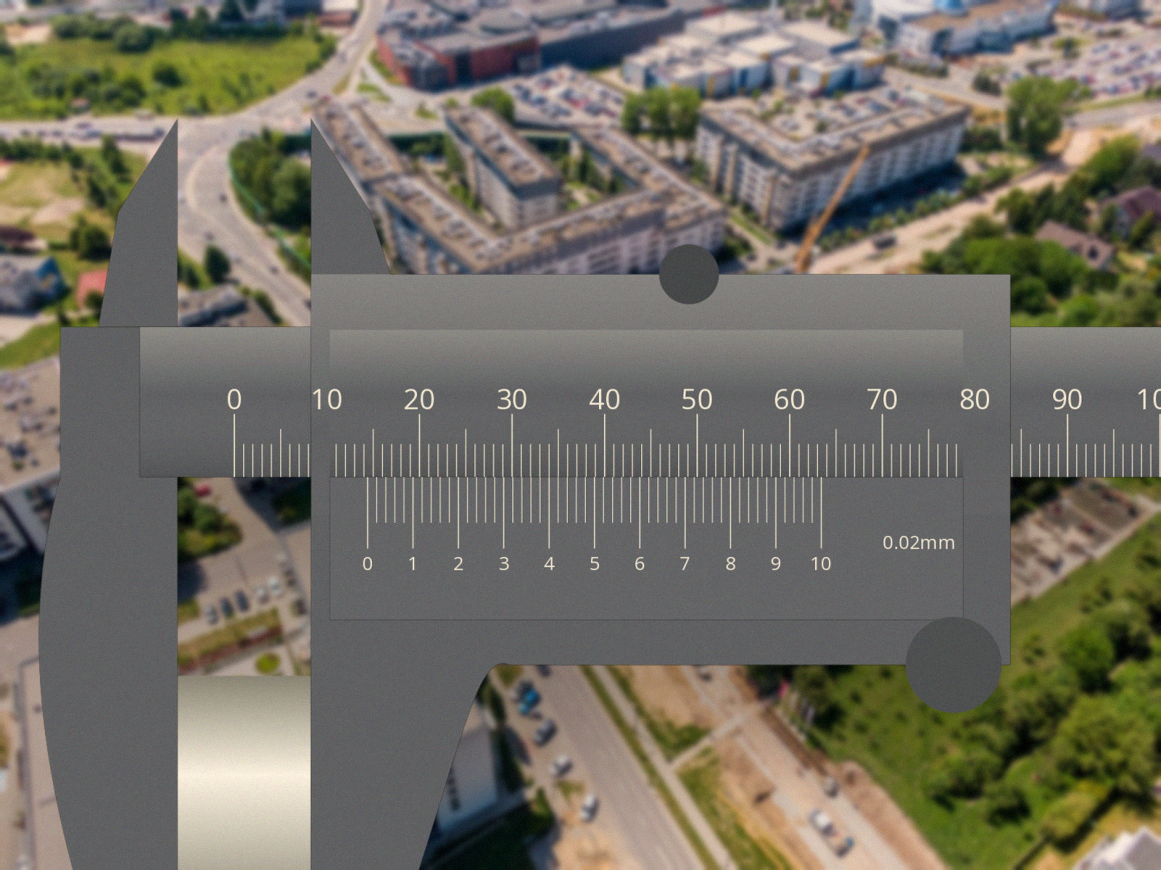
14.4 mm
